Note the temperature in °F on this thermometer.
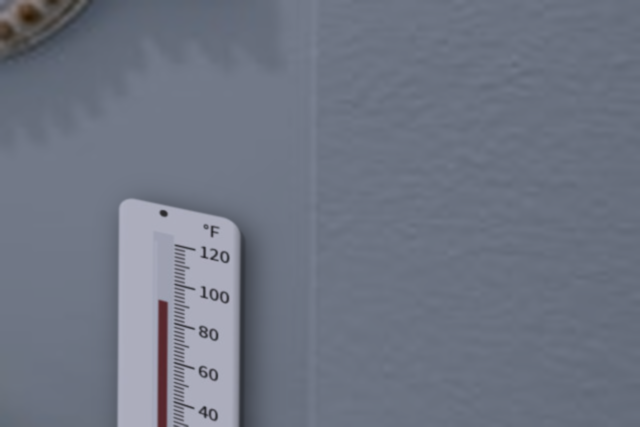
90 °F
